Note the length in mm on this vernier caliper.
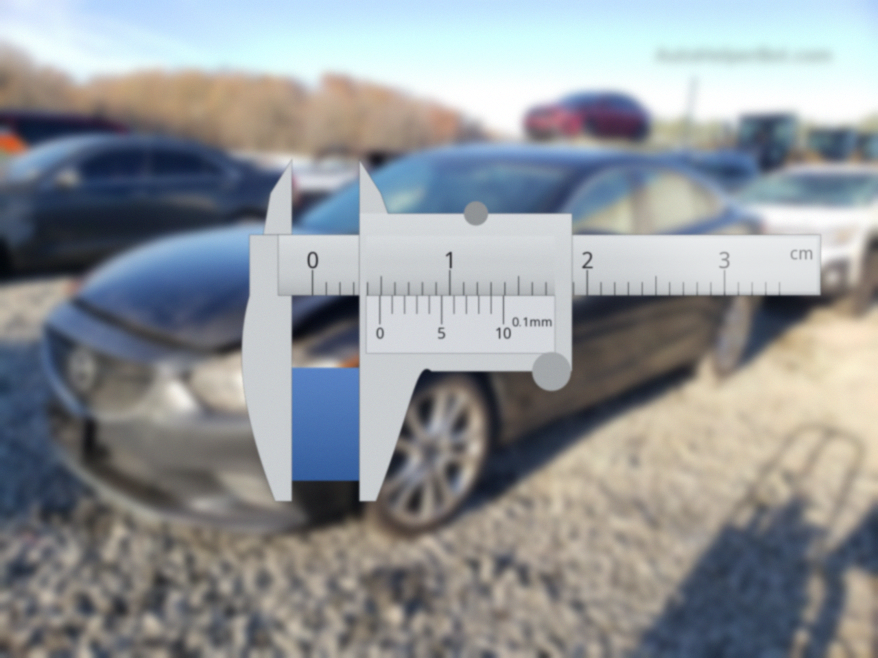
4.9 mm
